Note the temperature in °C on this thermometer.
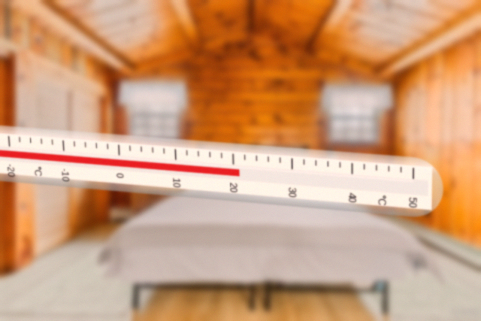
21 °C
